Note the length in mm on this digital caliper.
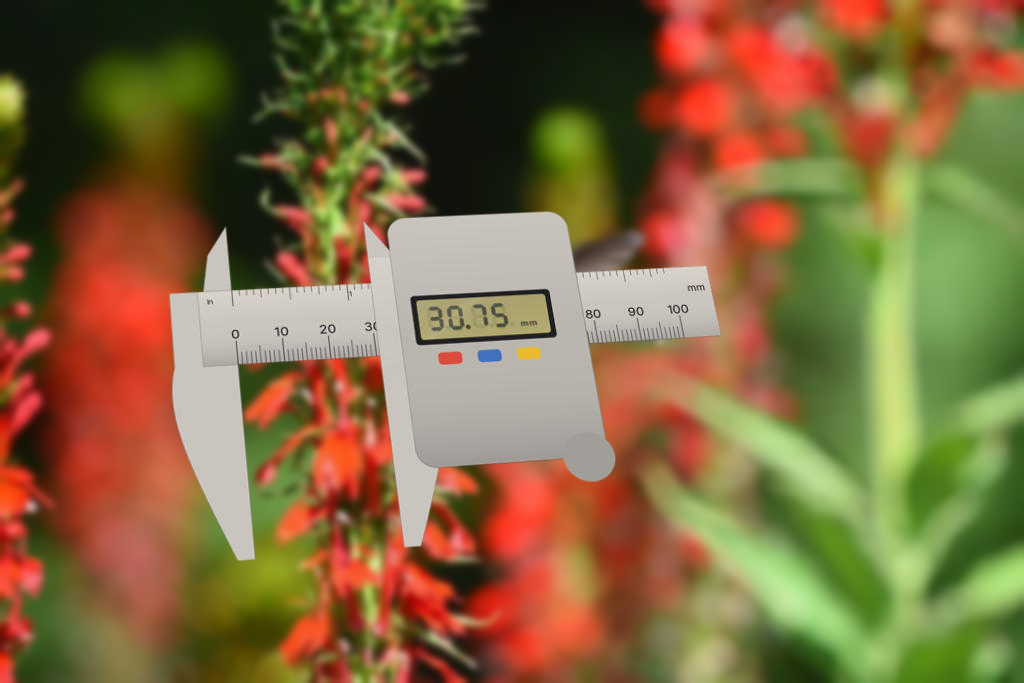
30.75 mm
